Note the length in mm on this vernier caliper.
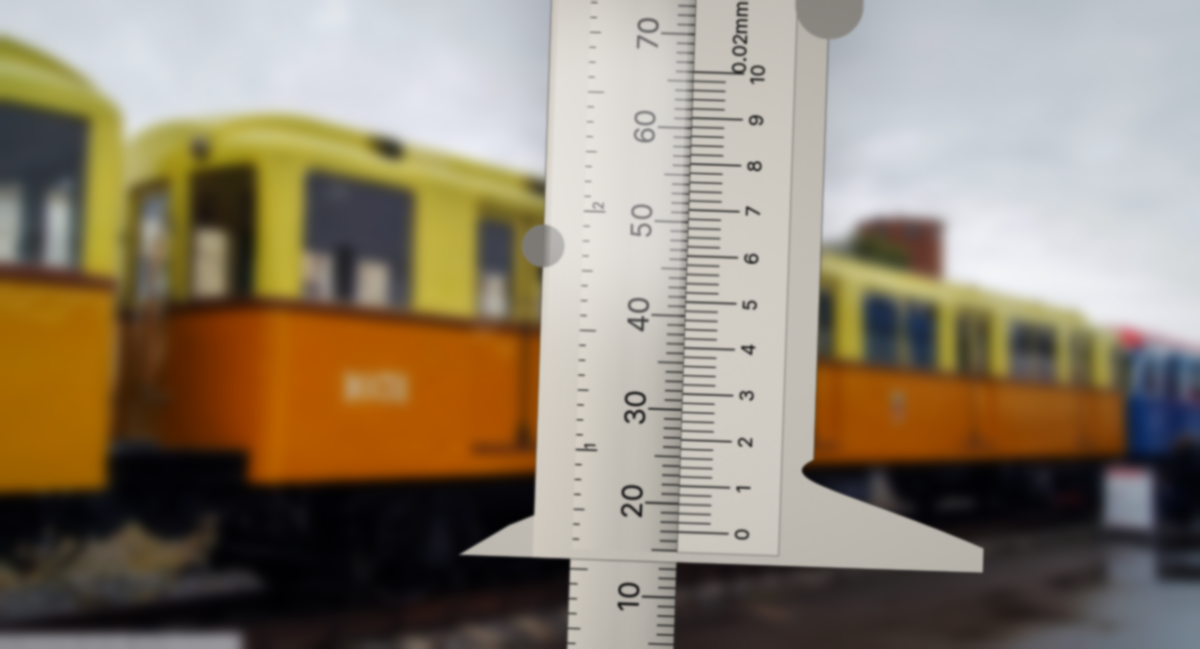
17.0 mm
